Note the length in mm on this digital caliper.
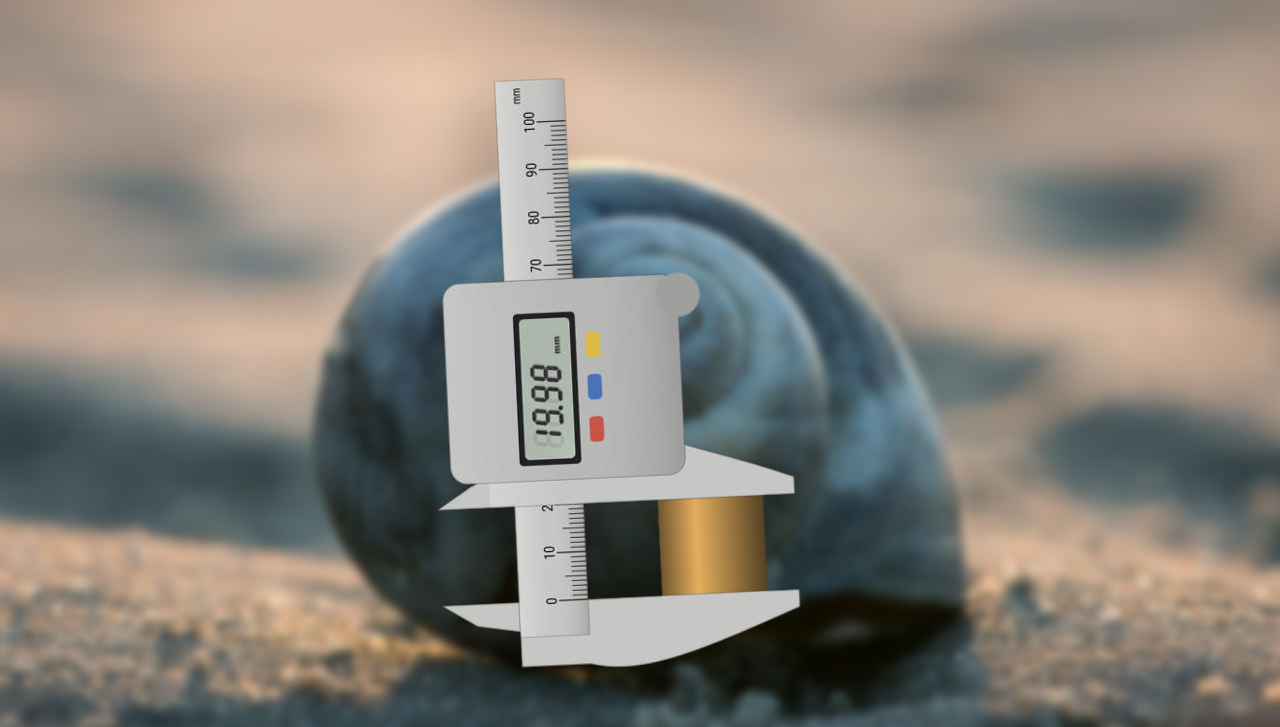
19.98 mm
